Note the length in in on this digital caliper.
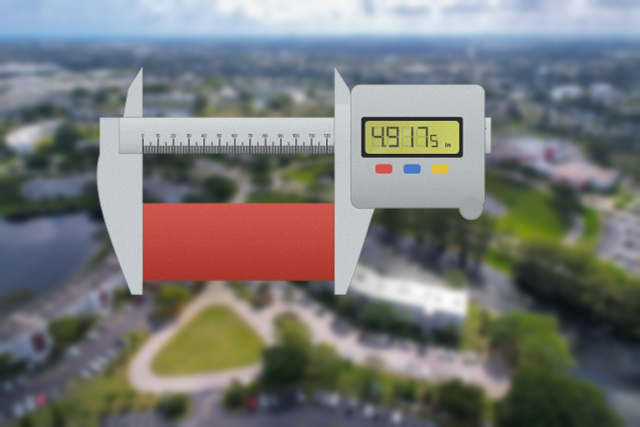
4.9175 in
